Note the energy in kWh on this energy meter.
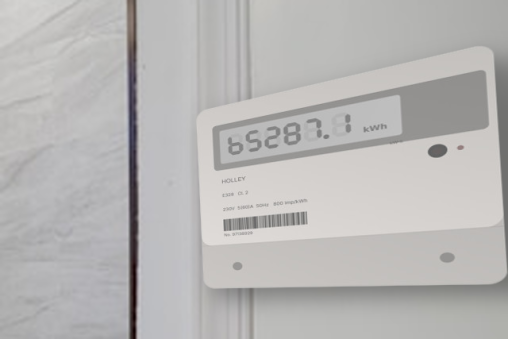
65287.1 kWh
